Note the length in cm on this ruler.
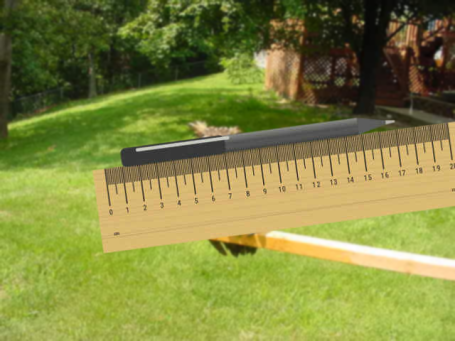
16 cm
